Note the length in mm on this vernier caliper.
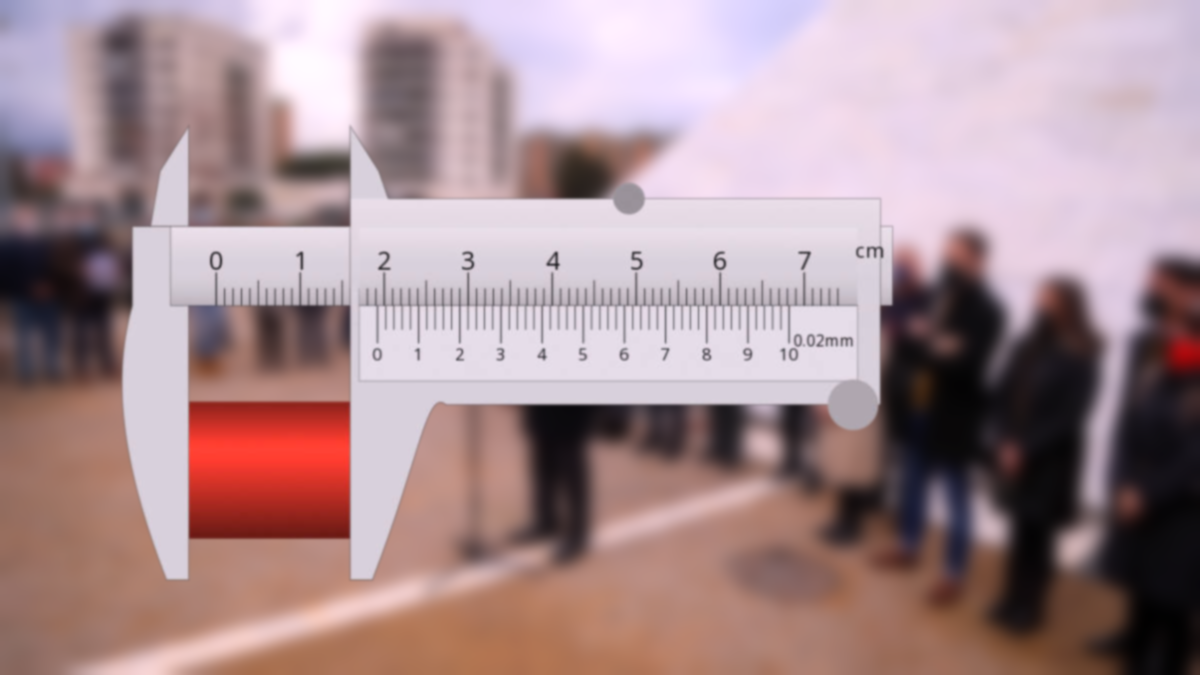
19.2 mm
